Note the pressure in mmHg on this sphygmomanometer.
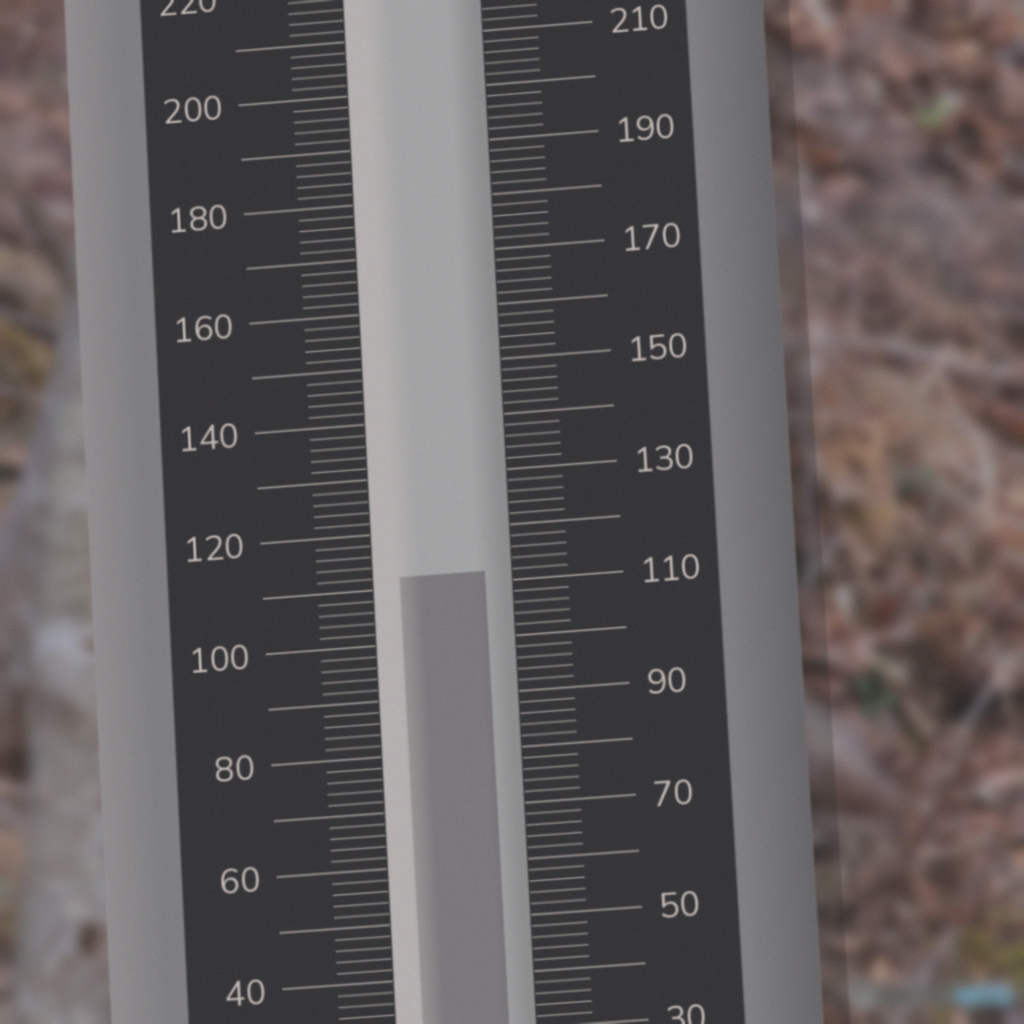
112 mmHg
